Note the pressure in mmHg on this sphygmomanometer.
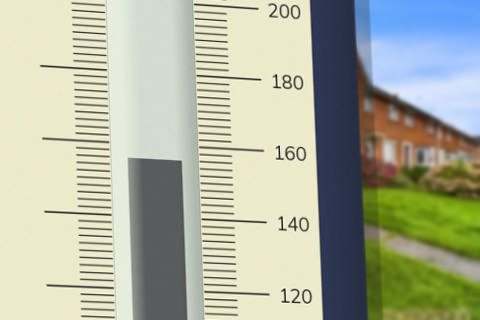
156 mmHg
